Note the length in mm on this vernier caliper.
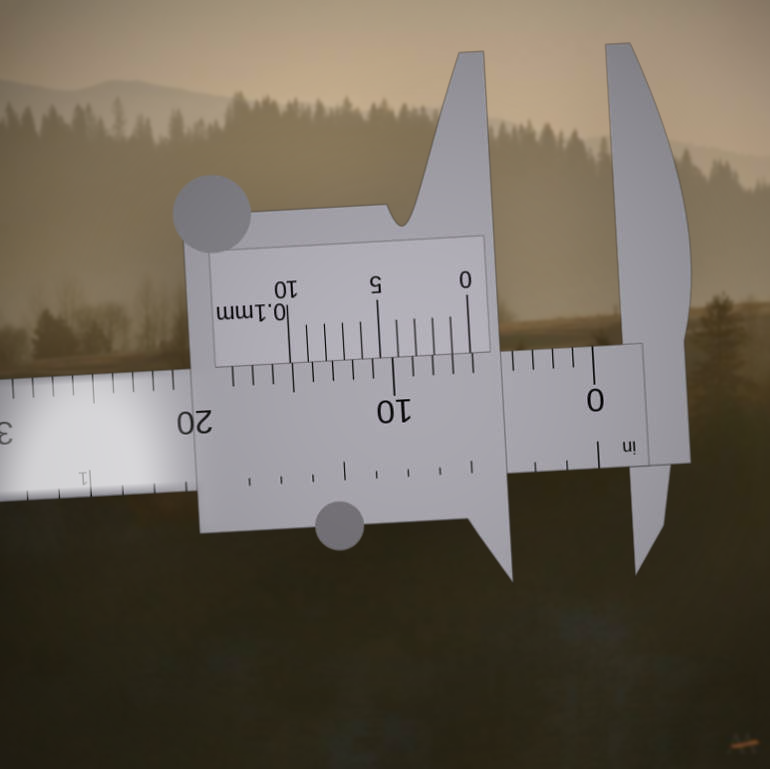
6.1 mm
